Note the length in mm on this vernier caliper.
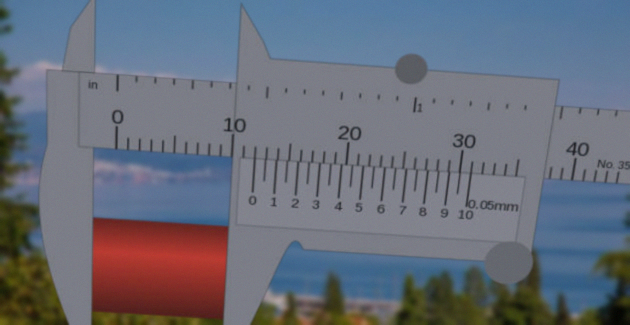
12.0 mm
